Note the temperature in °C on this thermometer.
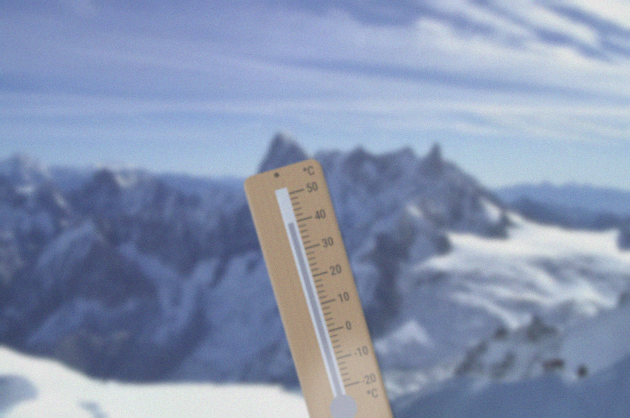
40 °C
